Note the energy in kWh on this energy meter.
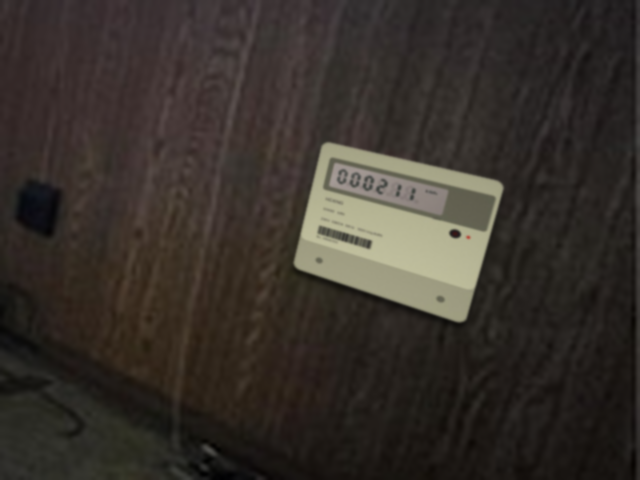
211 kWh
